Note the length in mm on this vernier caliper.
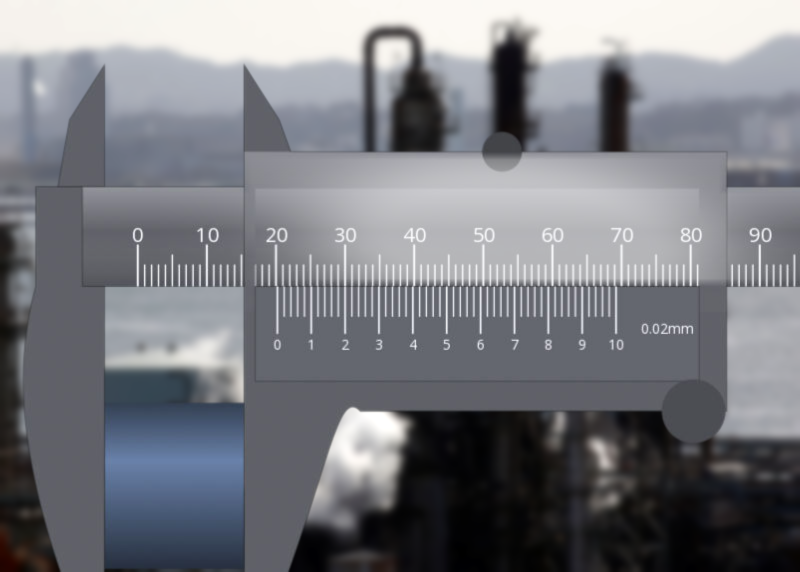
20.2 mm
